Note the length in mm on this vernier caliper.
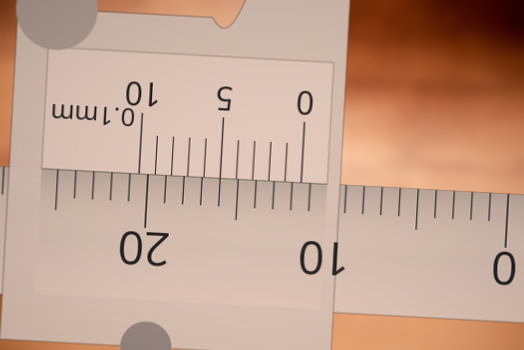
11.5 mm
